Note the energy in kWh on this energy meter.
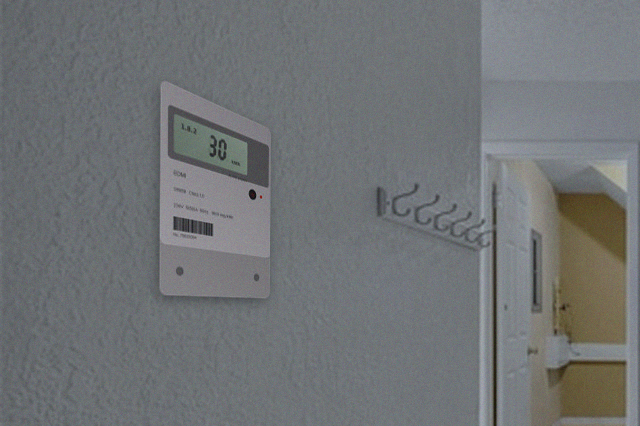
30 kWh
